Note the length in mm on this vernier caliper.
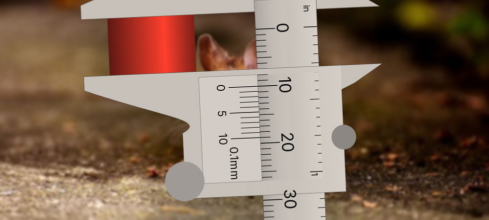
10.0 mm
